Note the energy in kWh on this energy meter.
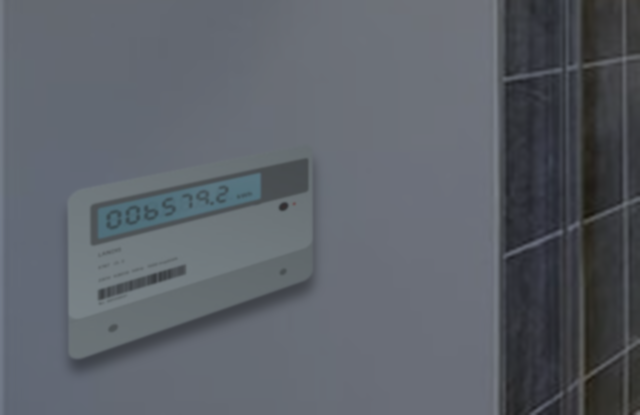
6579.2 kWh
